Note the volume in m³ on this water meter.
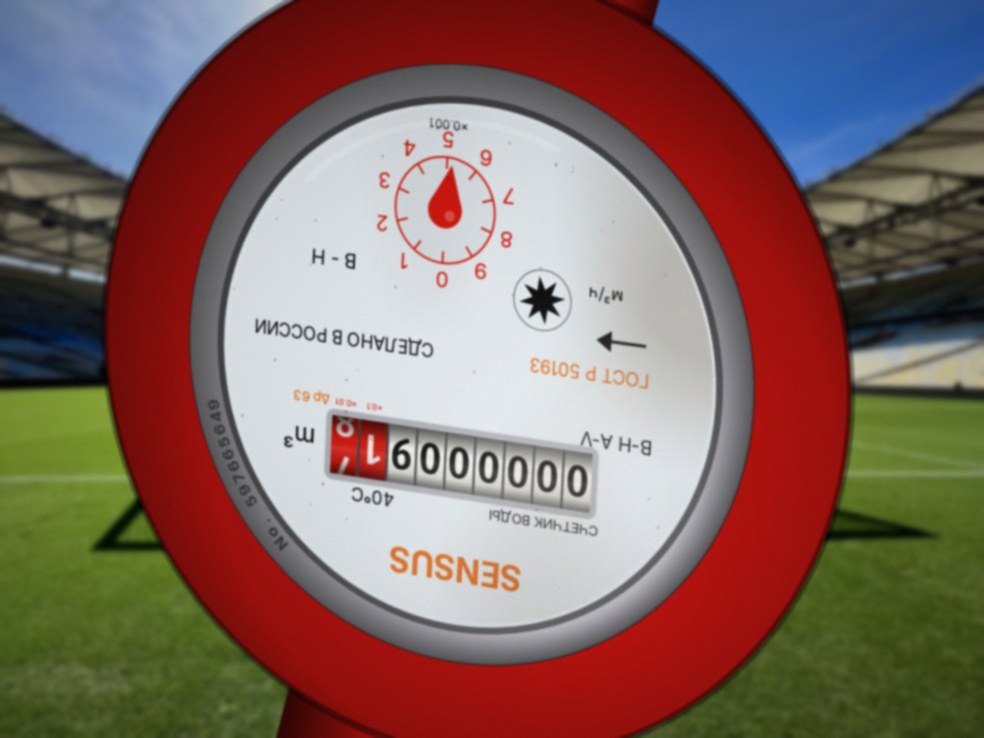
9.175 m³
